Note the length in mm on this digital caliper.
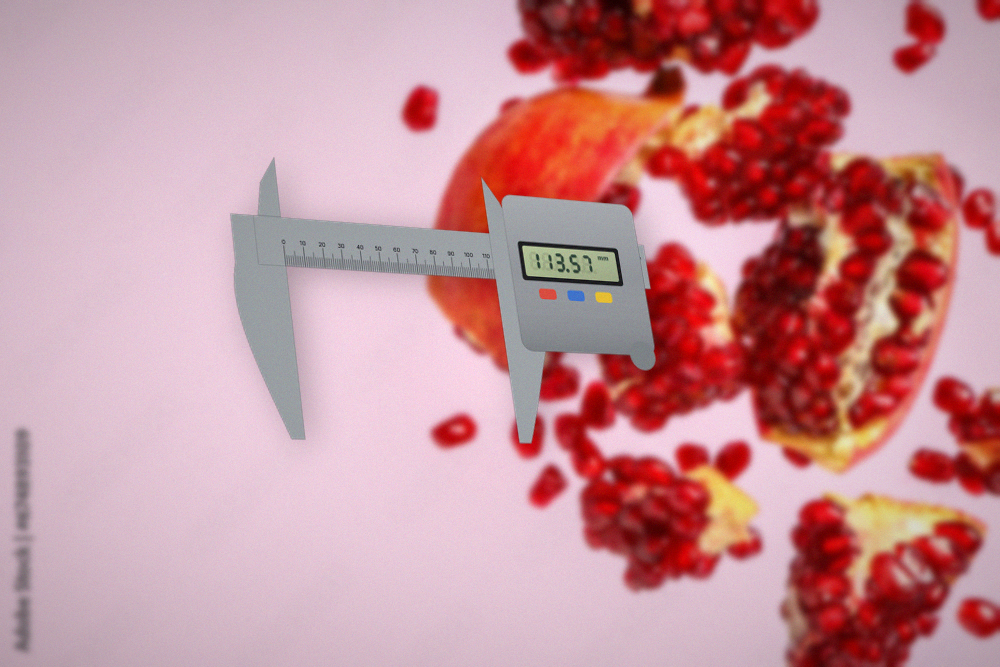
113.57 mm
